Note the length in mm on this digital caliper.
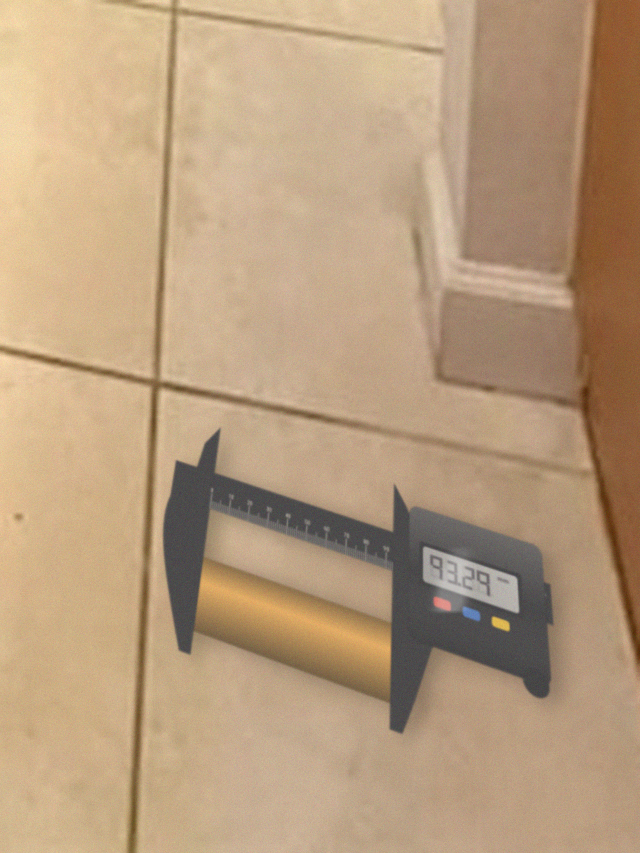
93.29 mm
